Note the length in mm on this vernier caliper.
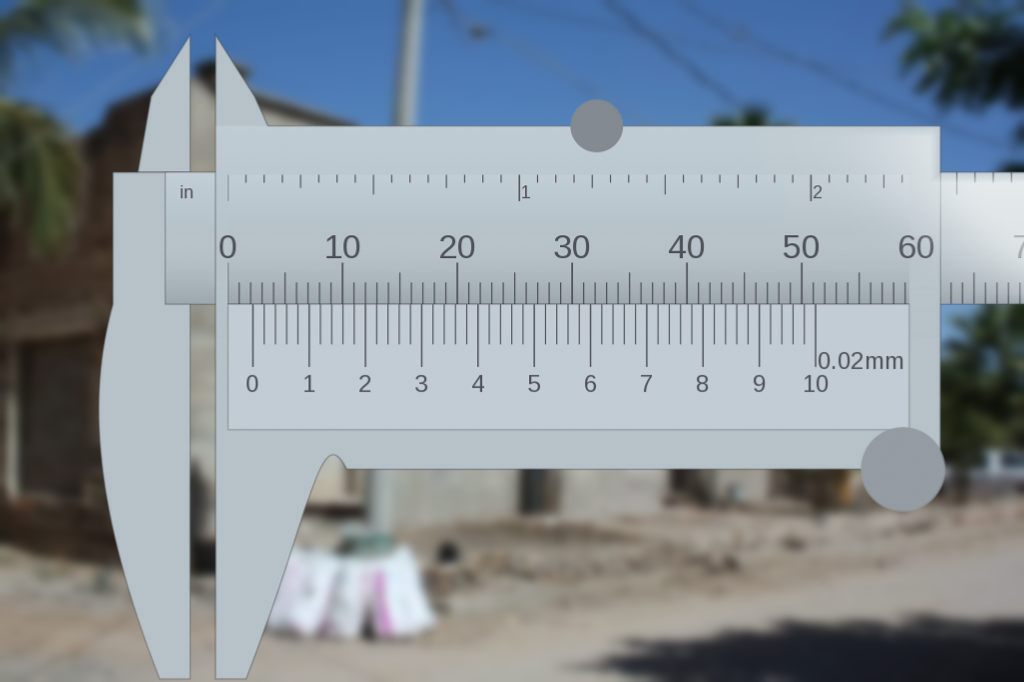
2.2 mm
